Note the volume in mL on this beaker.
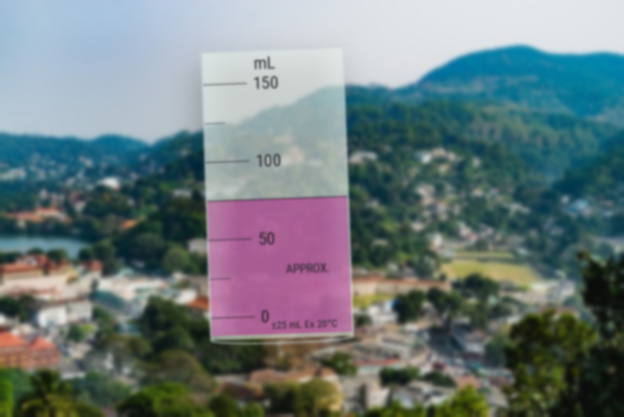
75 mL
